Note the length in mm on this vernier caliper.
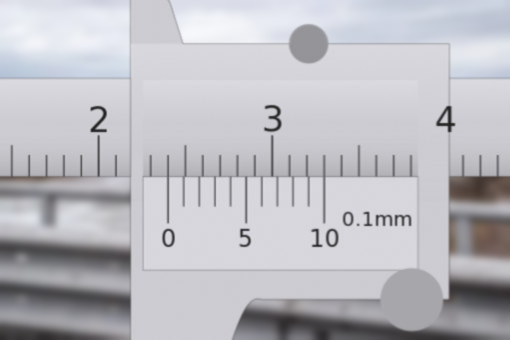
24.0 mm
